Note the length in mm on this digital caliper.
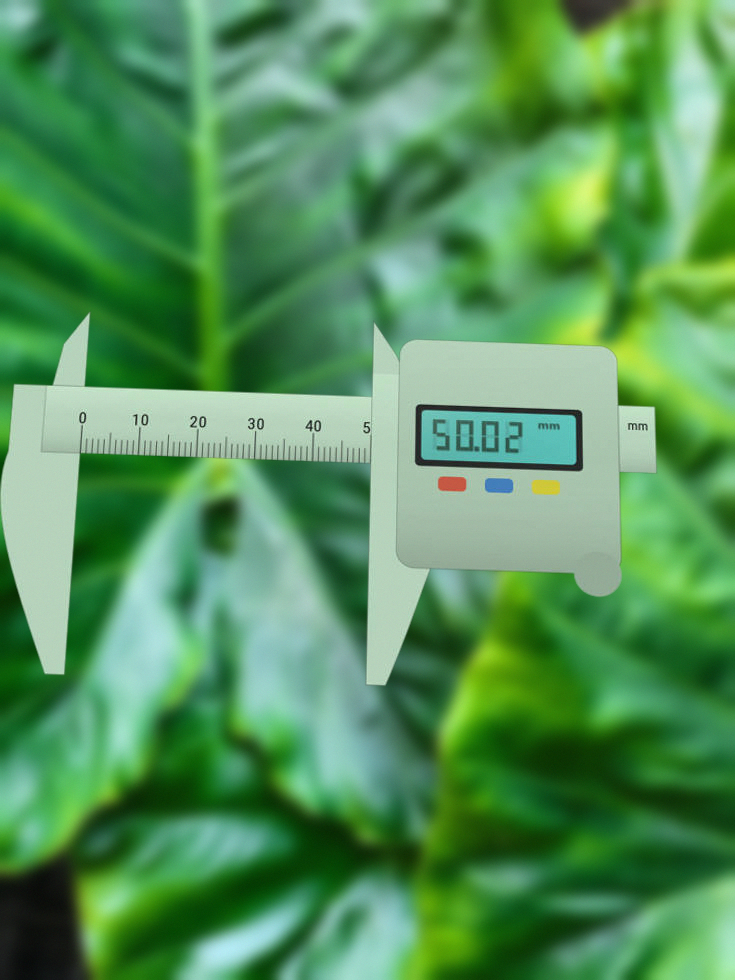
50.02 mm
